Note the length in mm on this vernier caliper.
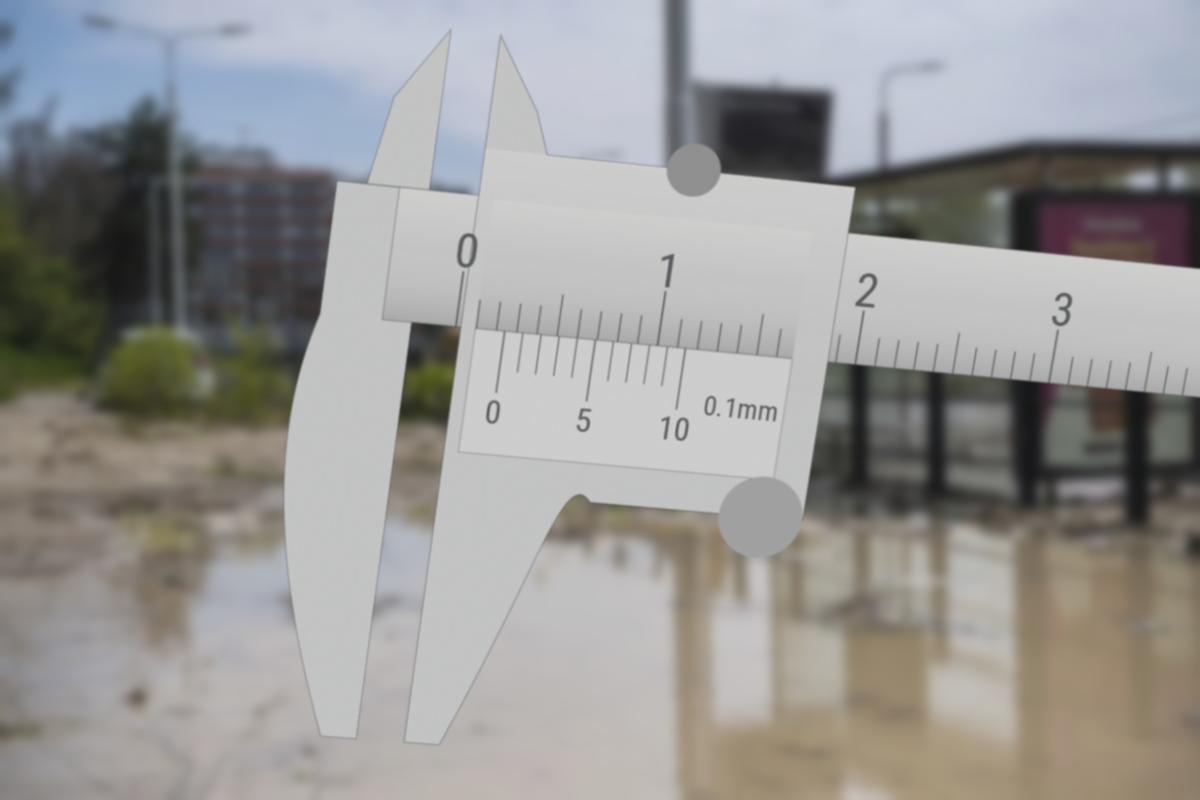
2.4 mm
